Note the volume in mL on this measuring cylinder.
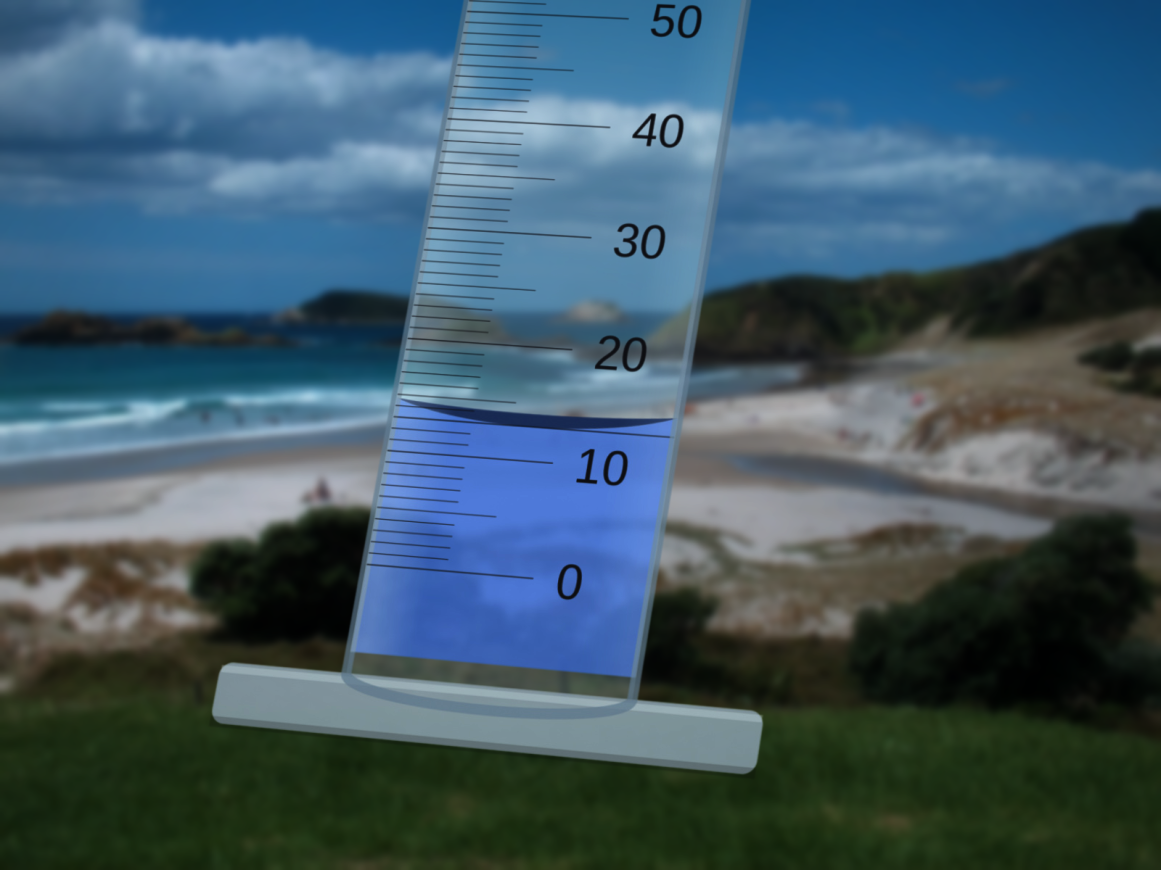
13 mL
